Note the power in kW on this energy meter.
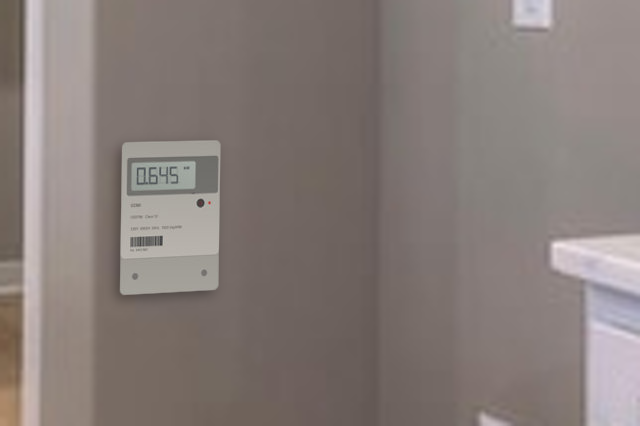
0.645 kW
